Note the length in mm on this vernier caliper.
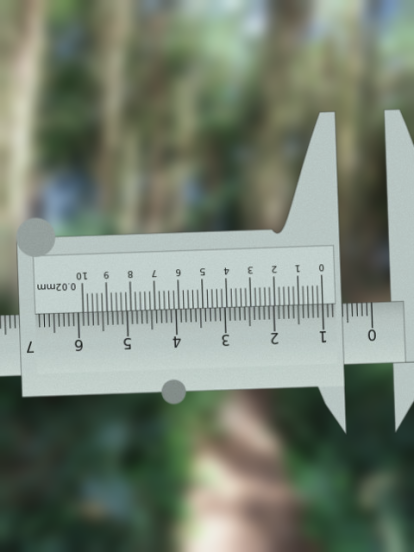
10.0 mm
